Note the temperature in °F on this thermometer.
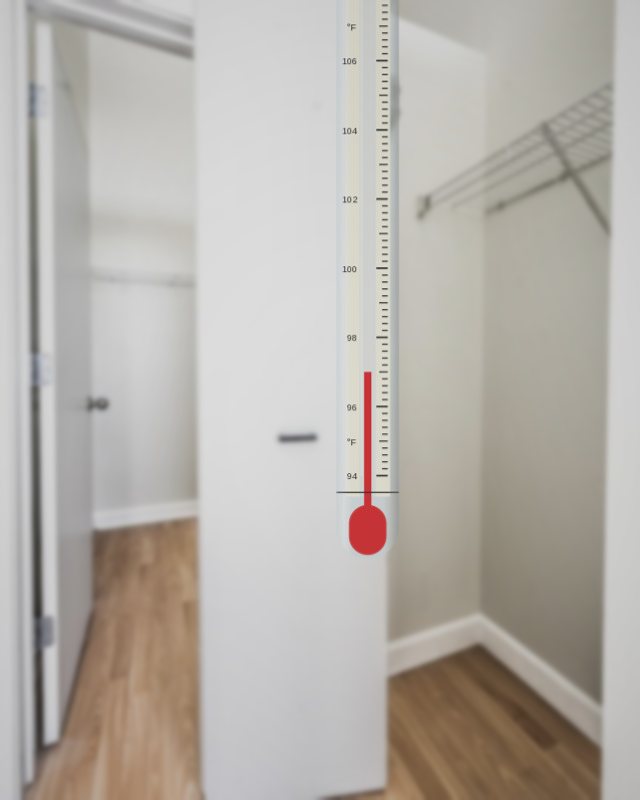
97 °F
